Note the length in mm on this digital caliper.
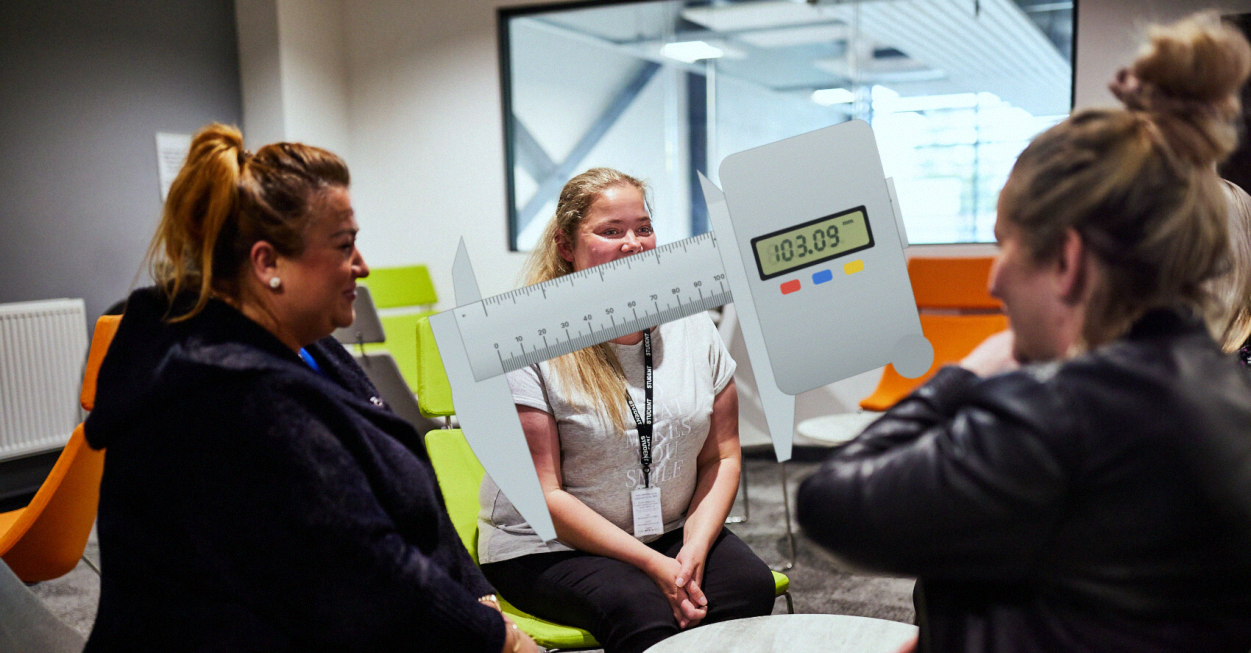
103.09 mm
